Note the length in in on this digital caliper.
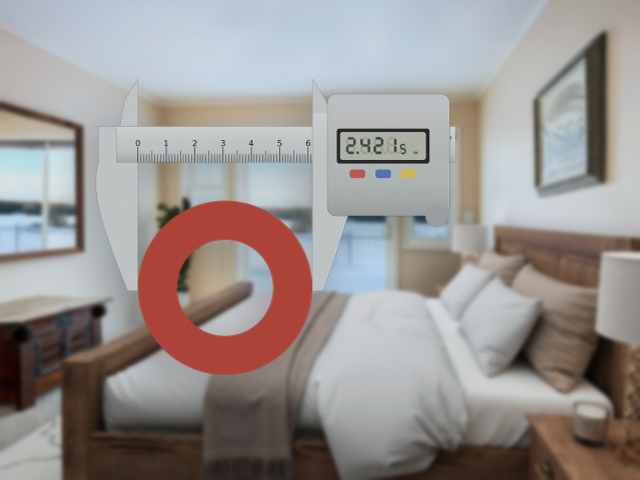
2.4215 in
